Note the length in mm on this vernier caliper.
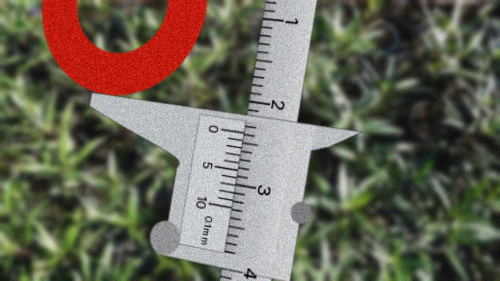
23.8 mm
